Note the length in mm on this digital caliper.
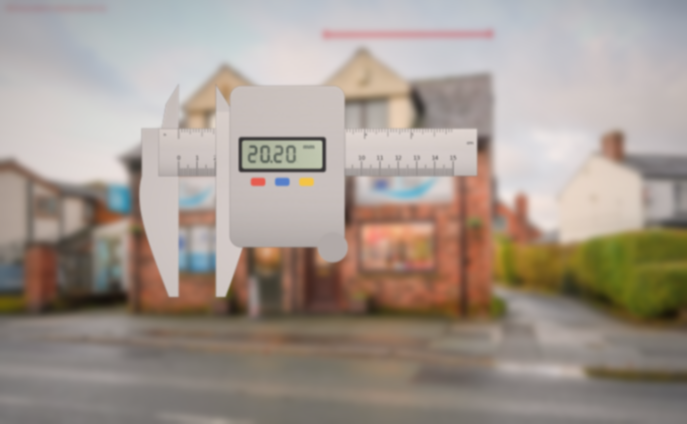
20.20 mm
